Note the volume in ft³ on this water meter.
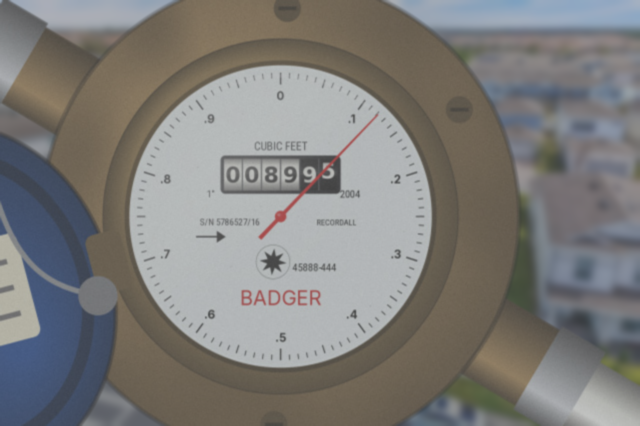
8995.12 ft³
